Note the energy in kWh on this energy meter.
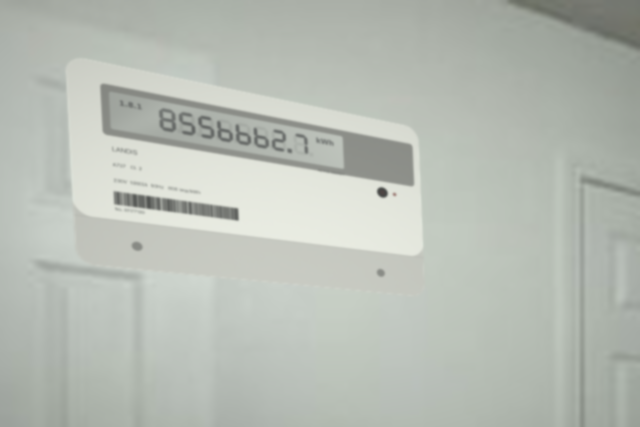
8556662.7 kWh
